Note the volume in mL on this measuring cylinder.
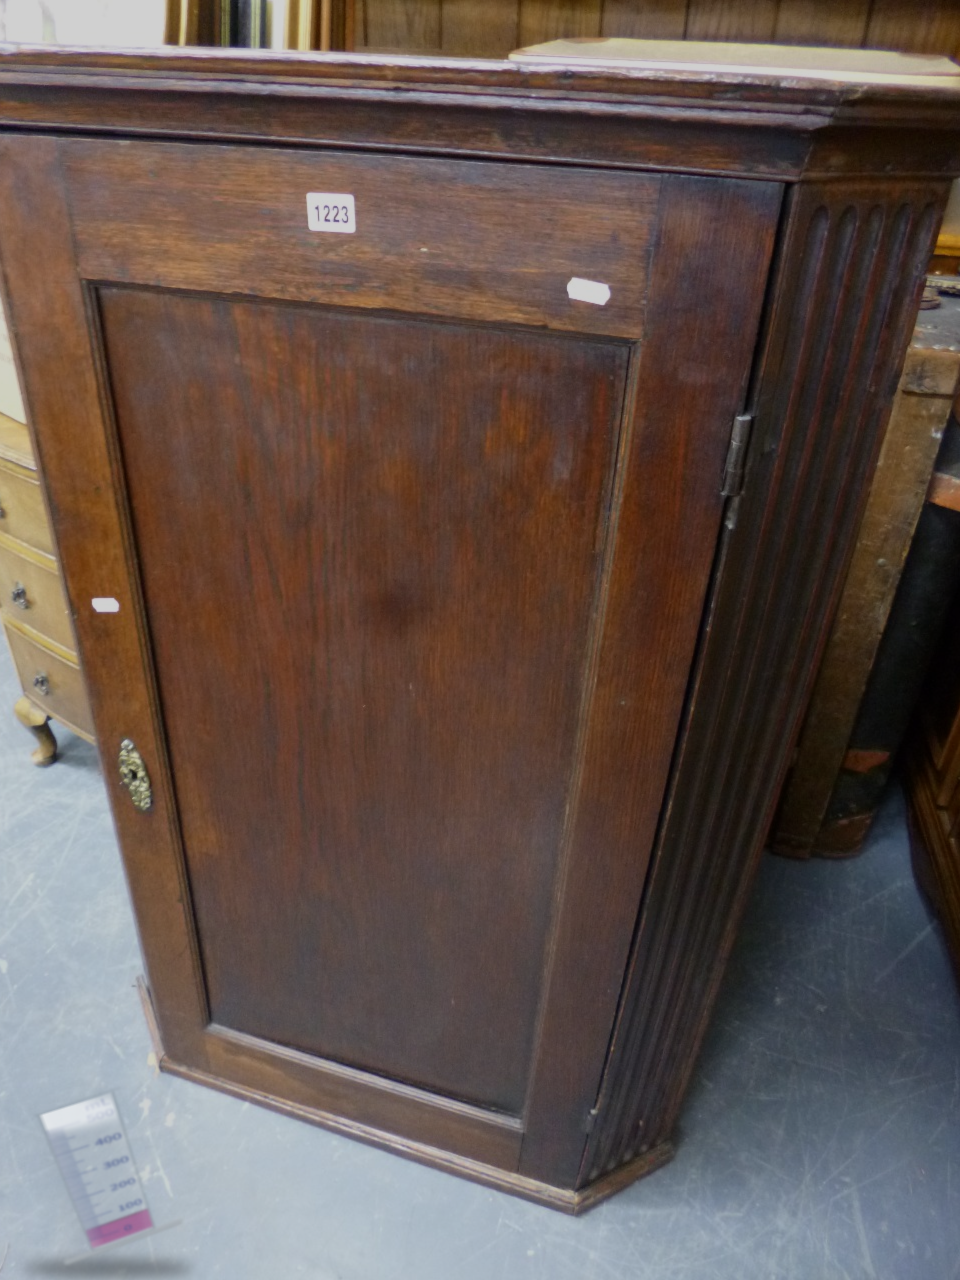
50 mL
